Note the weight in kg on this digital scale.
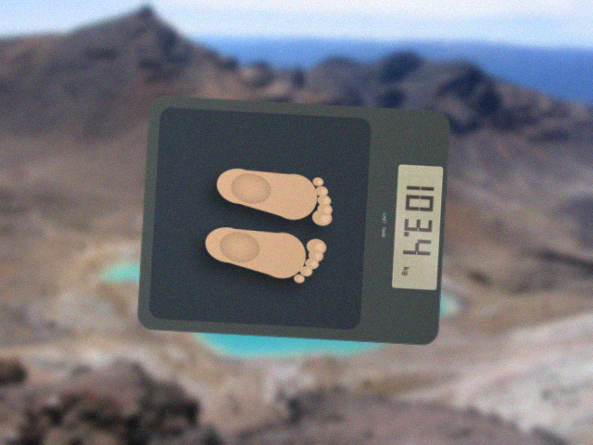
103.4 kg
